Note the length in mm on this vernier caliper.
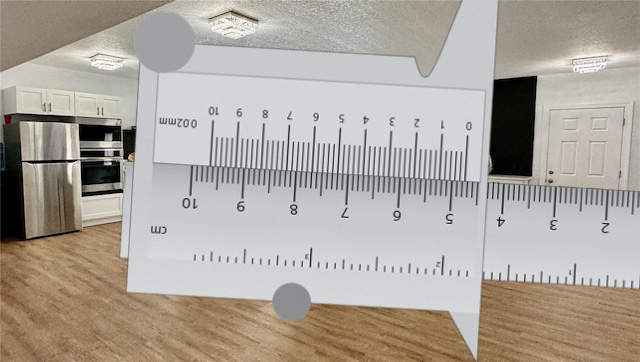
47.5 mm
